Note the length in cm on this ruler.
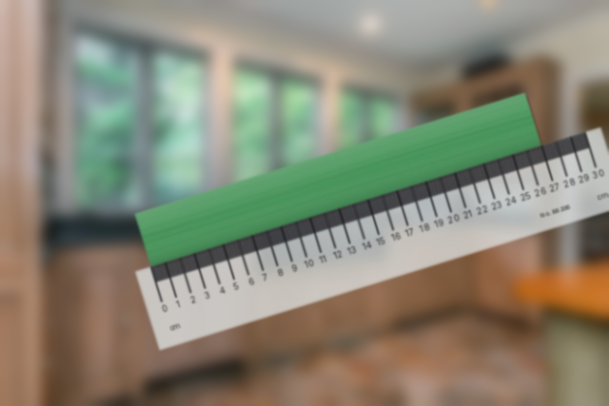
27 cm
